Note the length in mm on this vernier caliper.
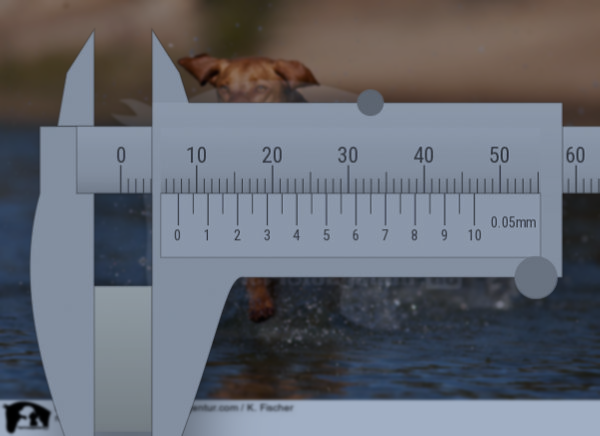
7.6 mm
